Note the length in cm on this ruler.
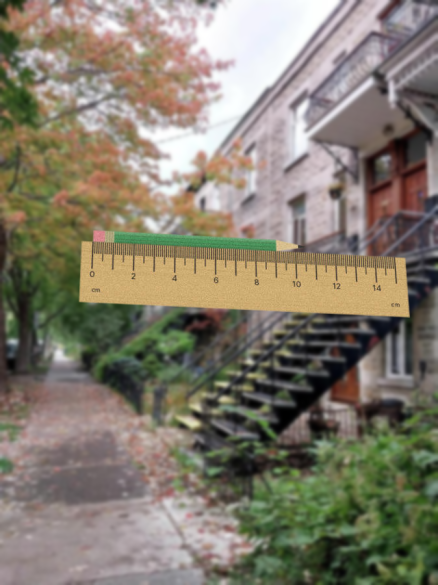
10.5 cm
